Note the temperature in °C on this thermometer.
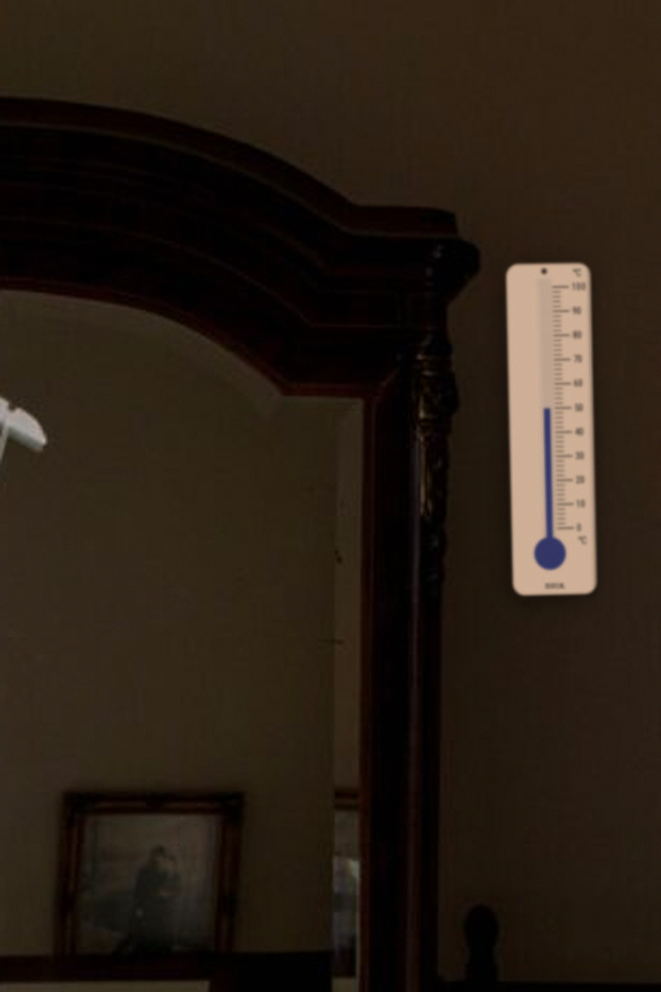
50 °C
